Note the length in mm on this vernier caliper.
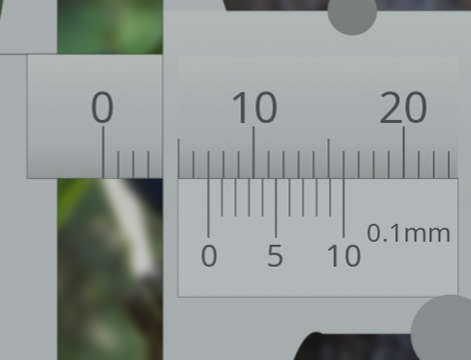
7.0 mm
